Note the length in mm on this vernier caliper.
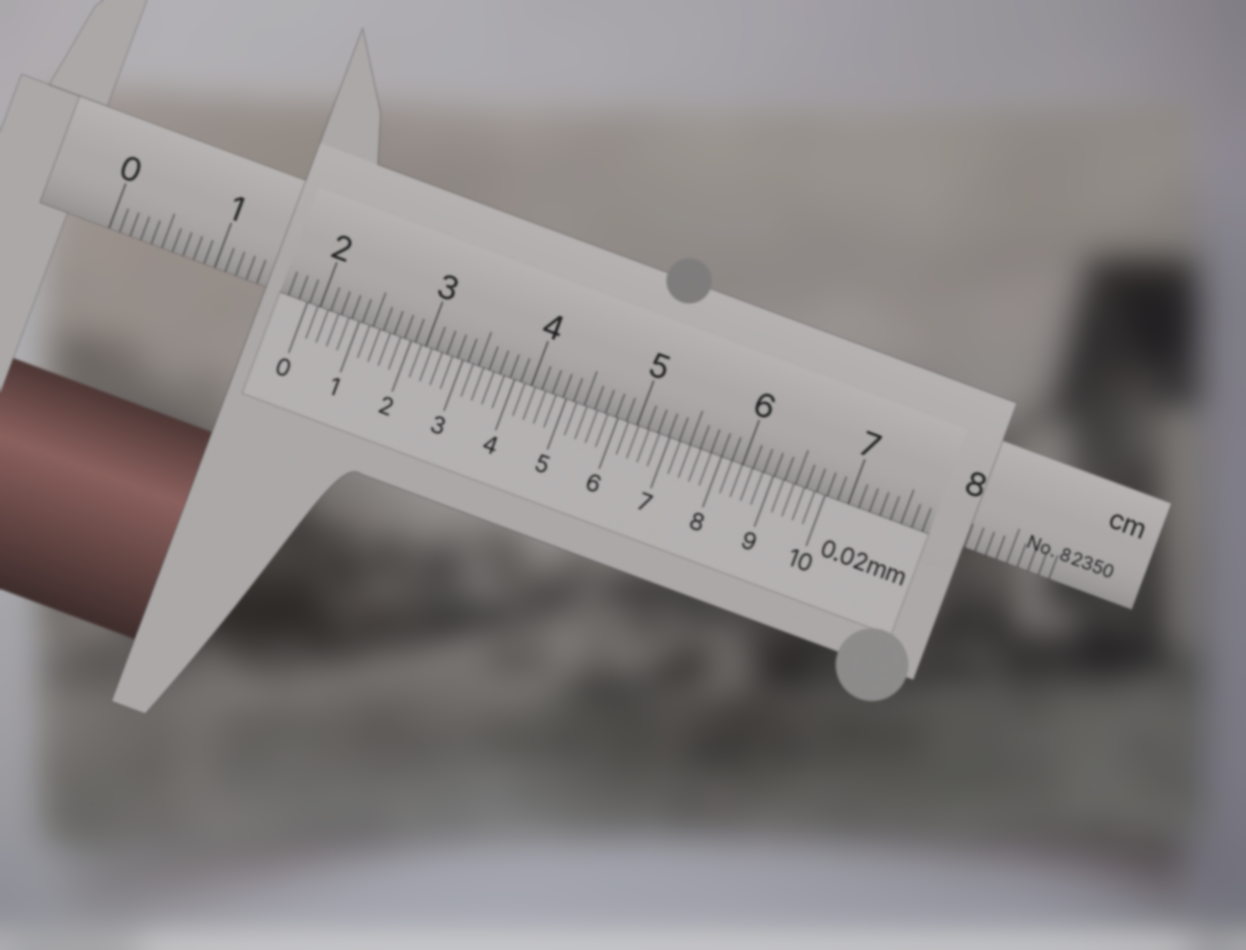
18.8 mm
